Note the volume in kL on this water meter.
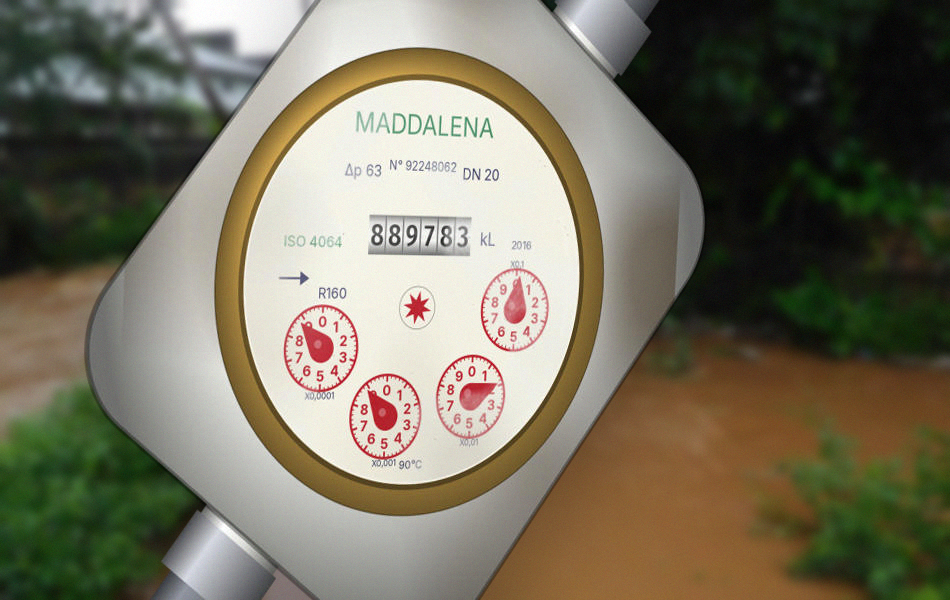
889783.0188 kL
